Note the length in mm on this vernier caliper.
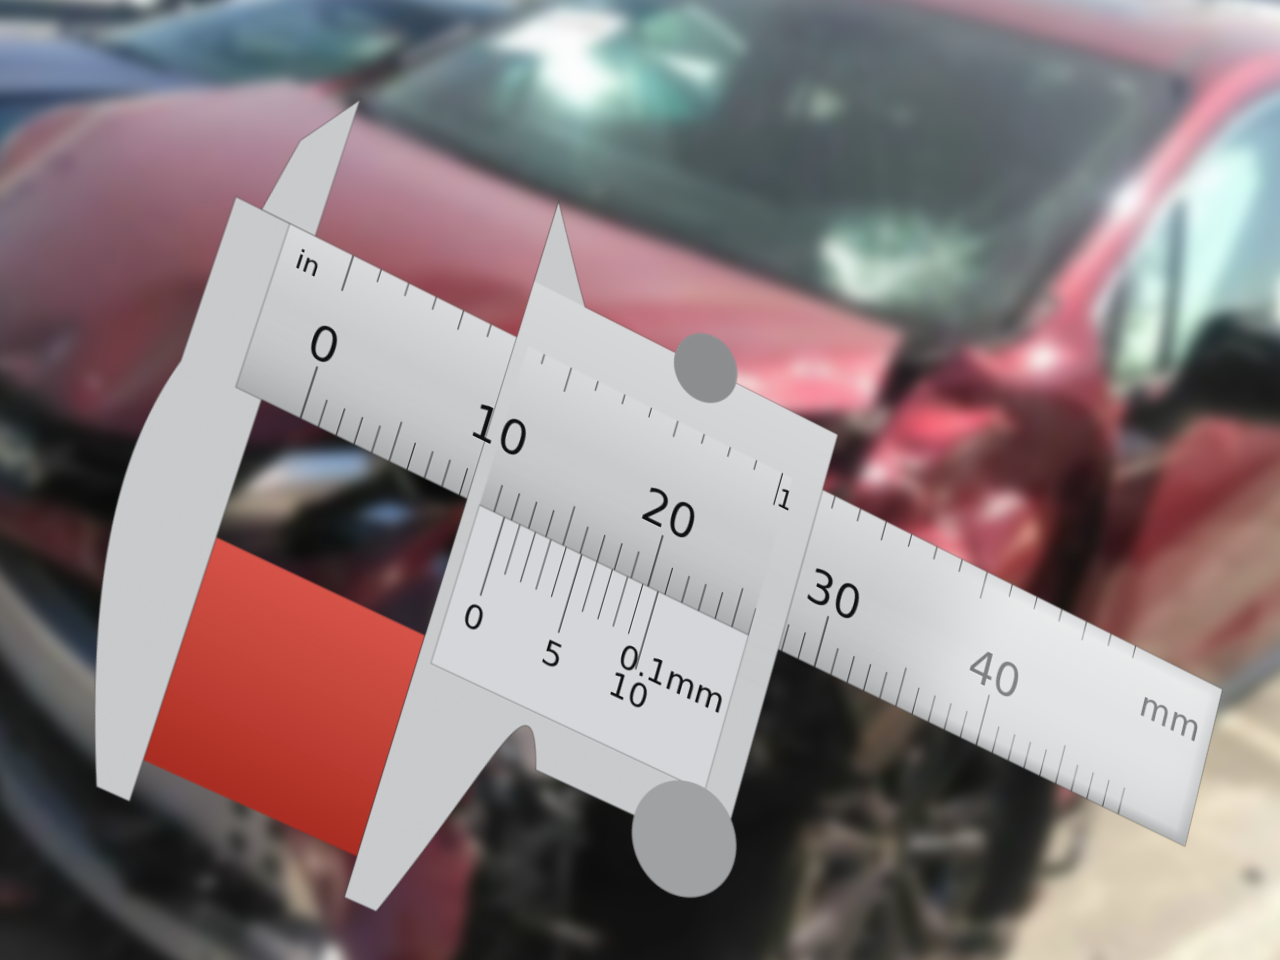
11.6 mm
